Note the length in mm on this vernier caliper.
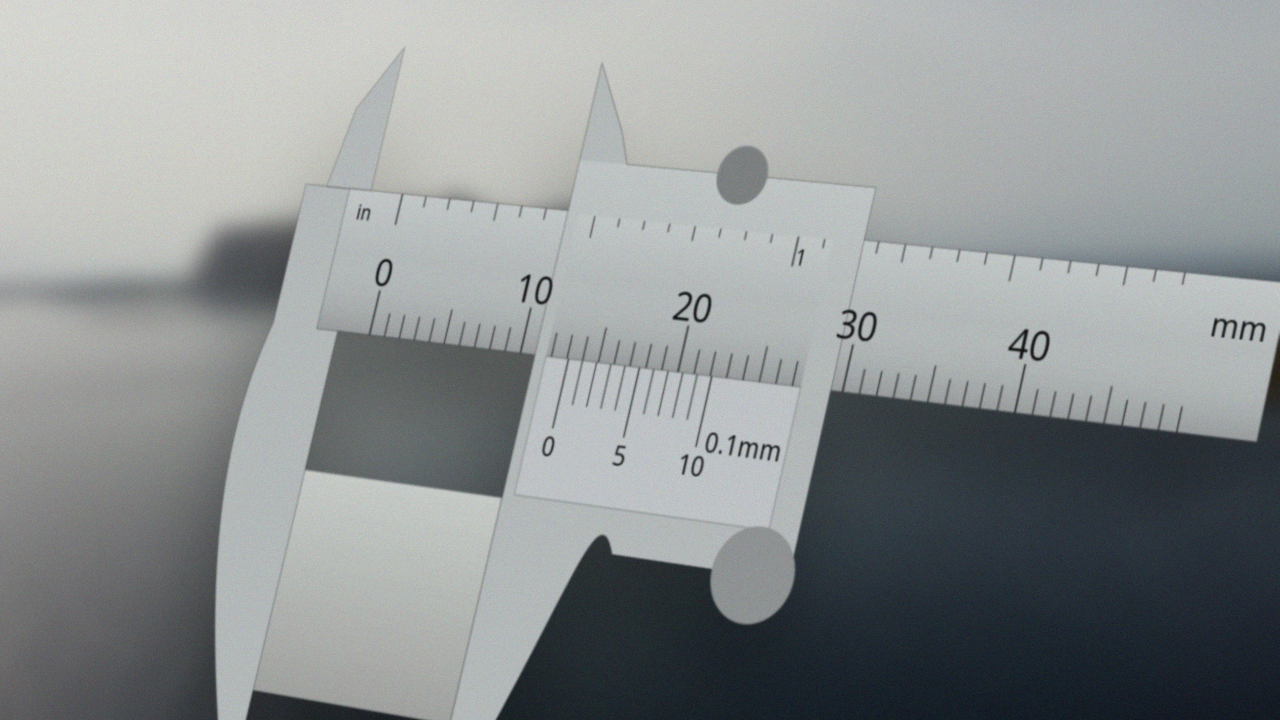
13.1 mm
